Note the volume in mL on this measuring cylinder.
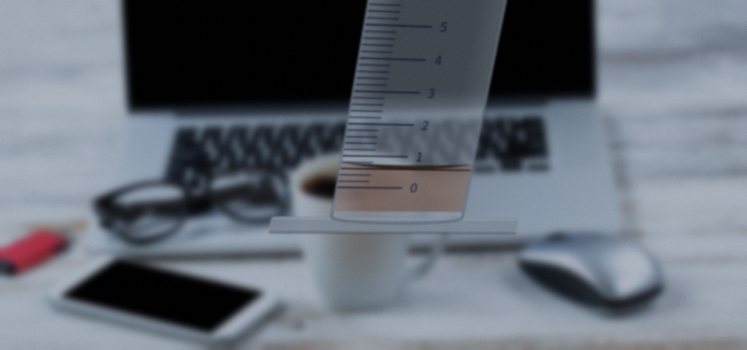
0.6 mL
